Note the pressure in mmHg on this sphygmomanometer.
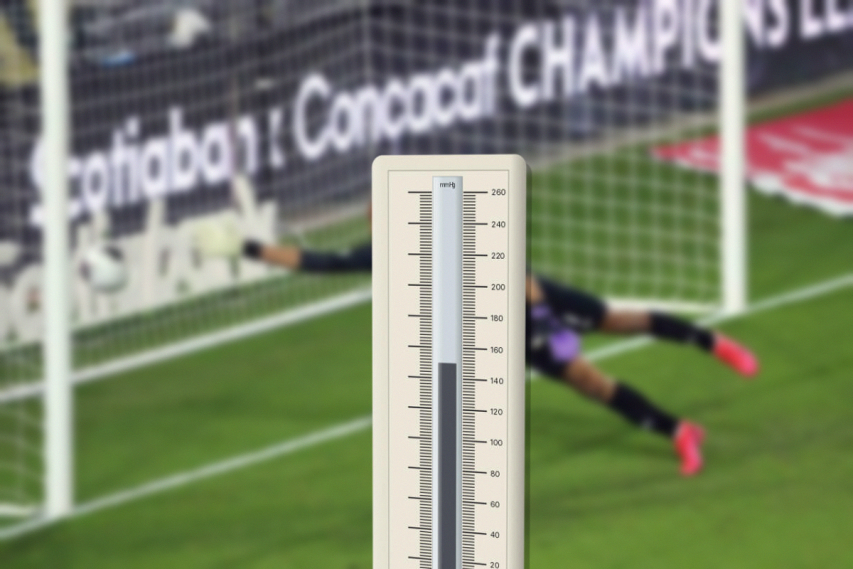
150 mmHg
